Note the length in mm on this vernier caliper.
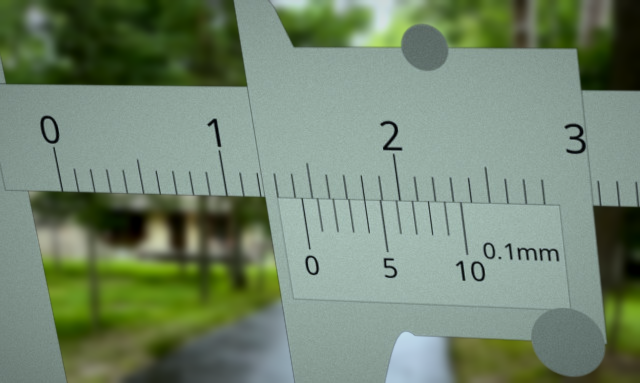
14.4 mm
